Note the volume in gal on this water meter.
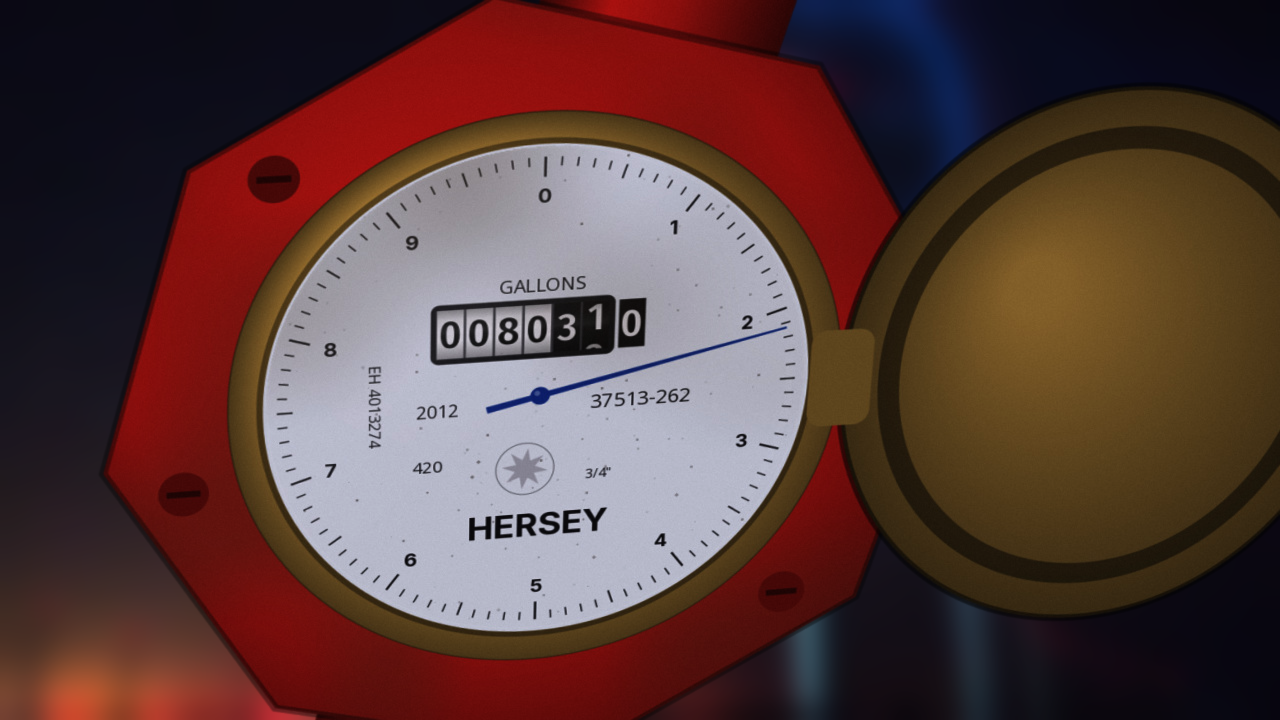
80312.1 gal
